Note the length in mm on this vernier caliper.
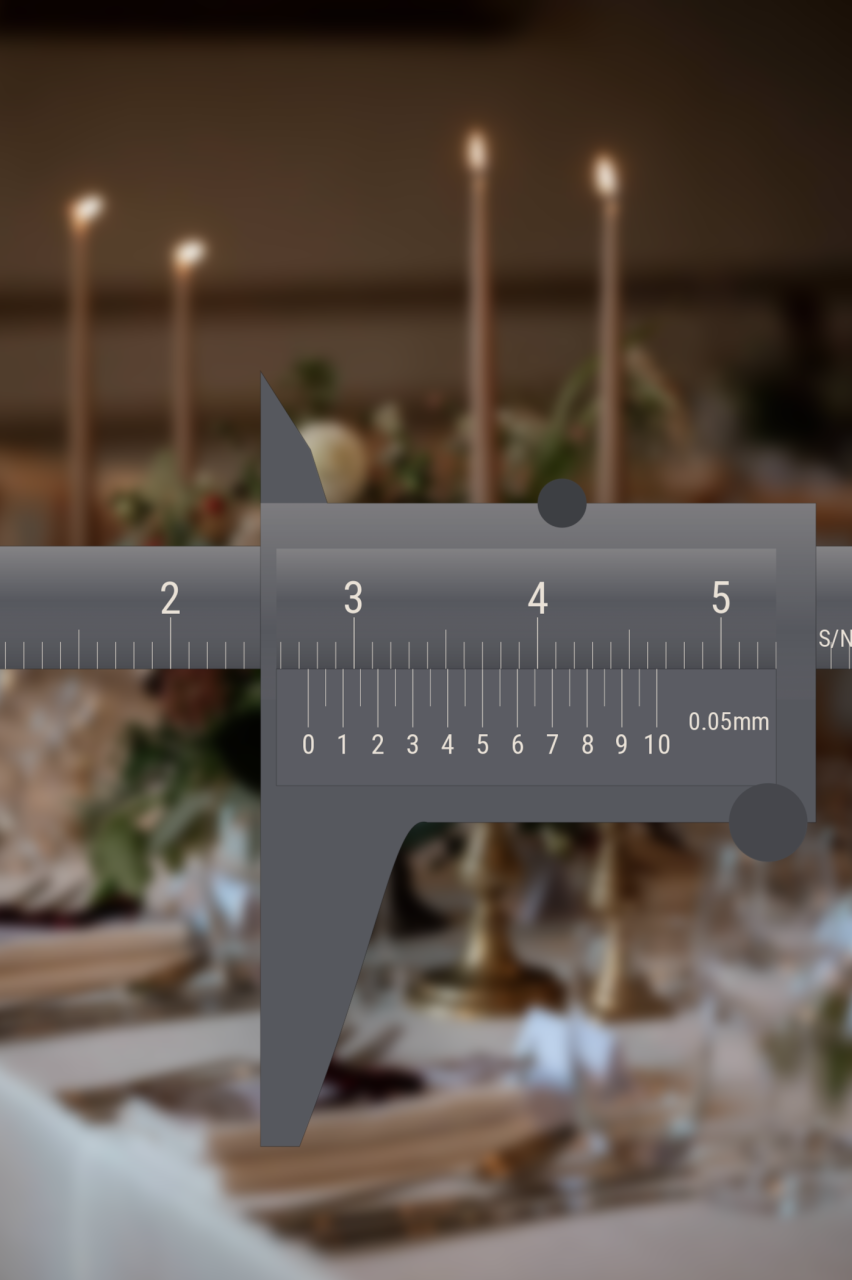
27.5 mm
